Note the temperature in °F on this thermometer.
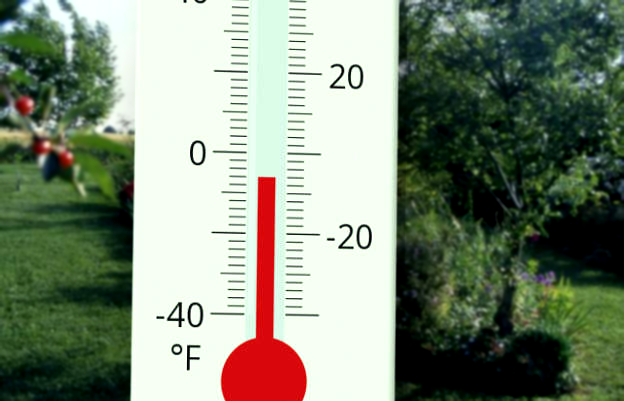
-6 °F
